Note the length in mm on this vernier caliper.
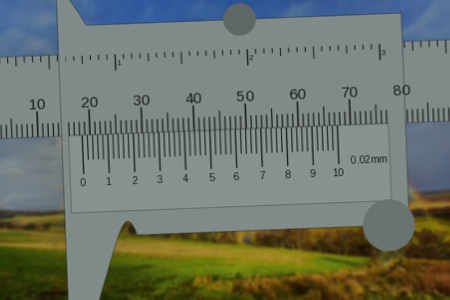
18.5 mm
